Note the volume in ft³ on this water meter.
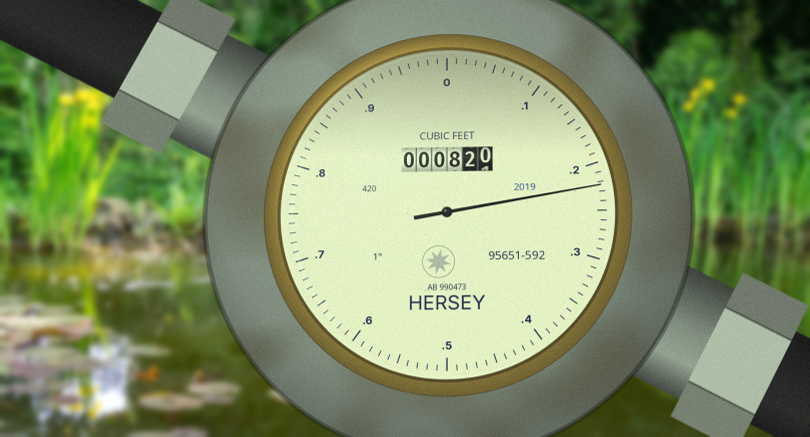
820.22 ft³
